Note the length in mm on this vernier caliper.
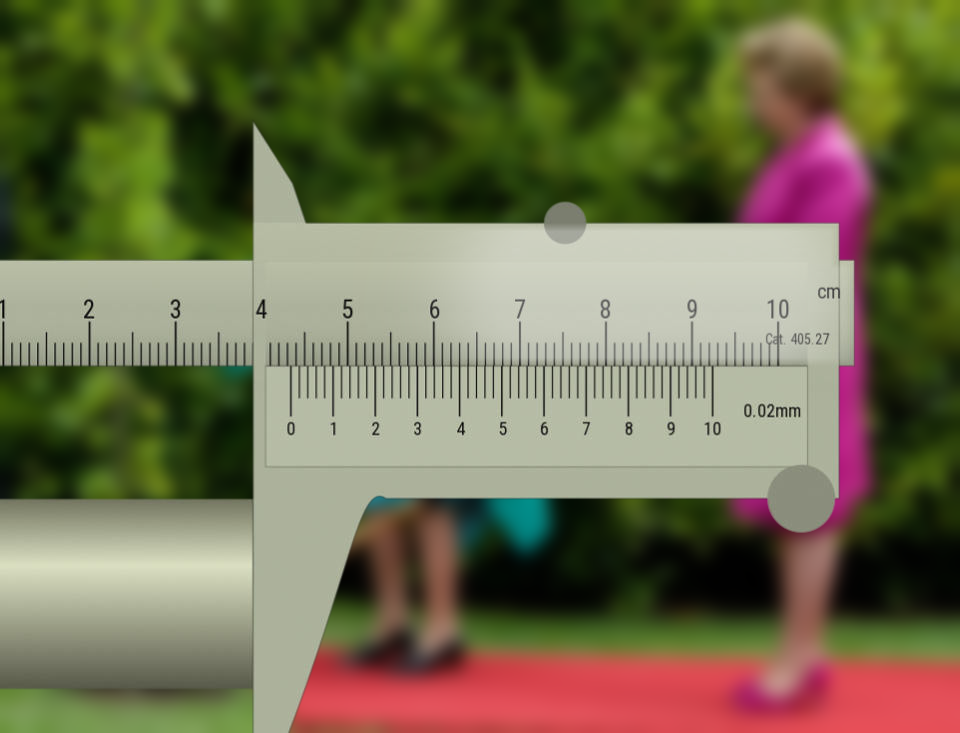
43.4 mm
